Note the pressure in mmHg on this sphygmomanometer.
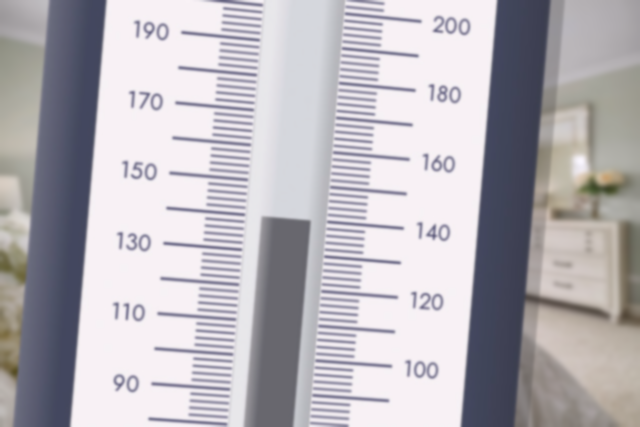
140 mmHg
